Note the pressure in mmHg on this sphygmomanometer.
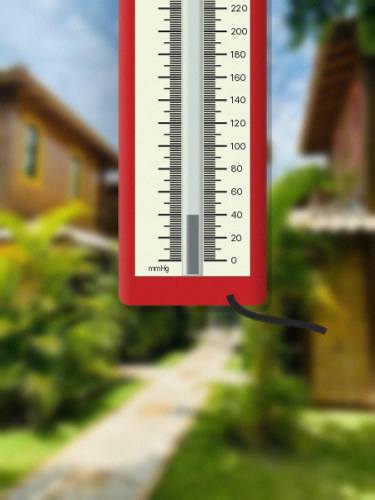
40 mmHg
